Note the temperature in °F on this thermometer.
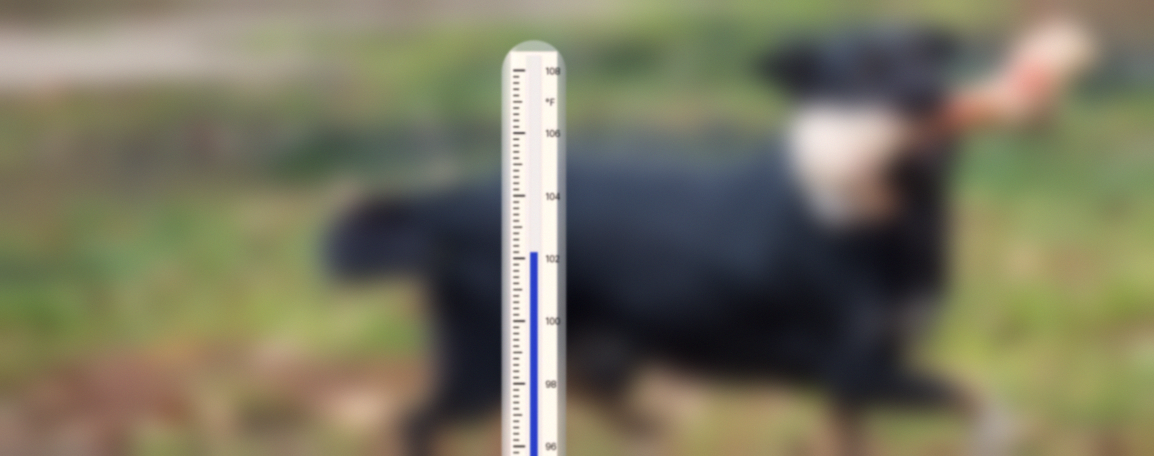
102.2 °F
